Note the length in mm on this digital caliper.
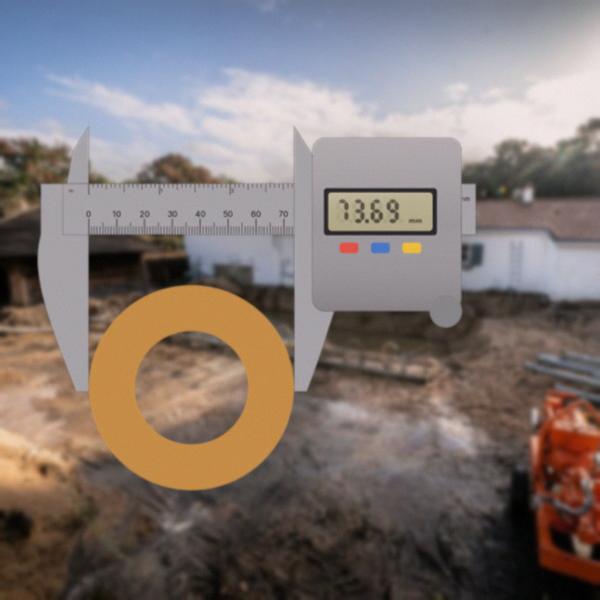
73.69 mm
